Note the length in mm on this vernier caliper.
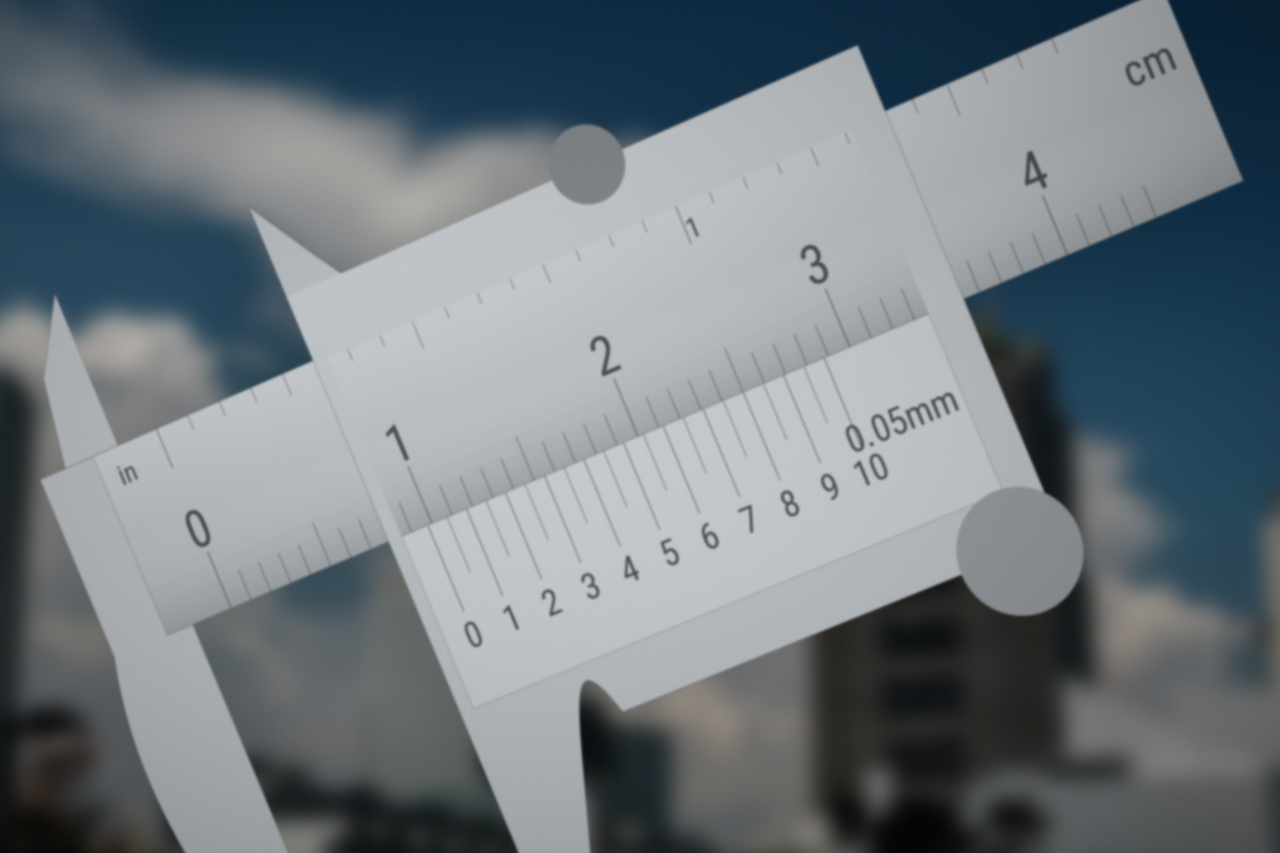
9.8 mm
